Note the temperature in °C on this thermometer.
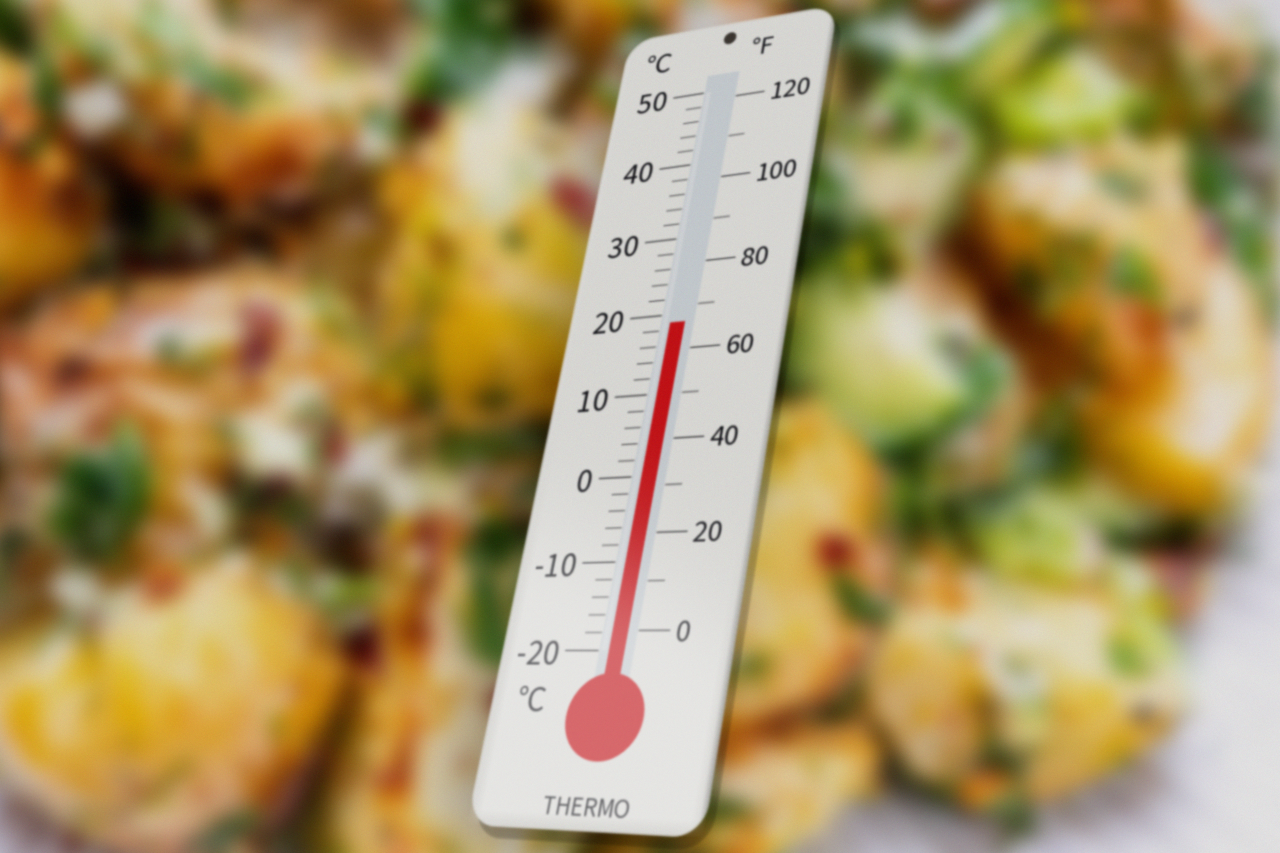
19 °C
